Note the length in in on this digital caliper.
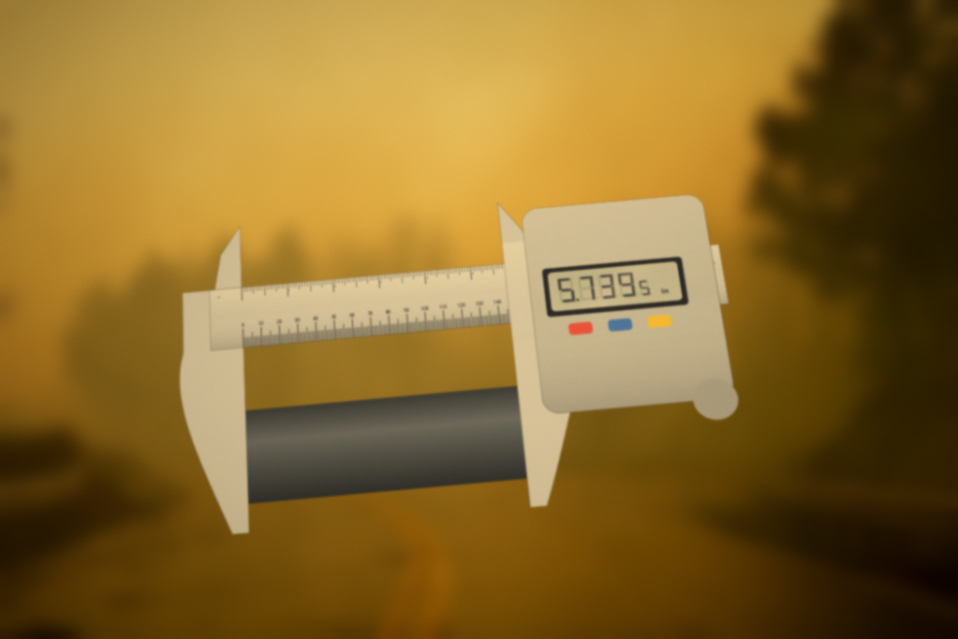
5.7395 in
